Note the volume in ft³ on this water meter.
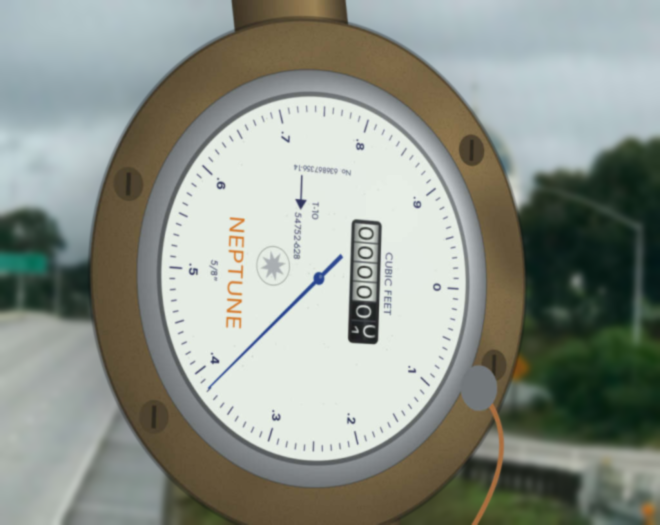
0.38 ft³
